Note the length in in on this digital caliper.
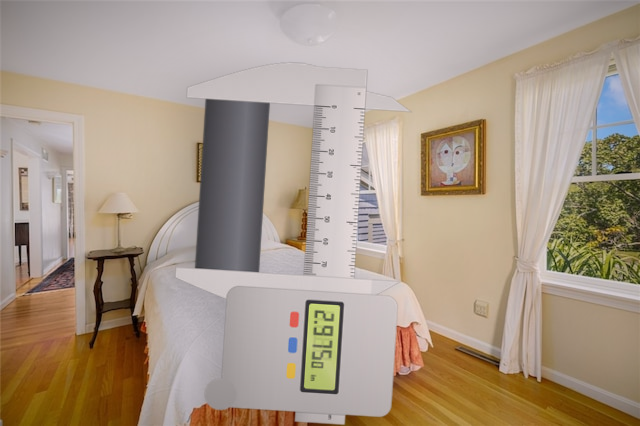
2.9750 in
